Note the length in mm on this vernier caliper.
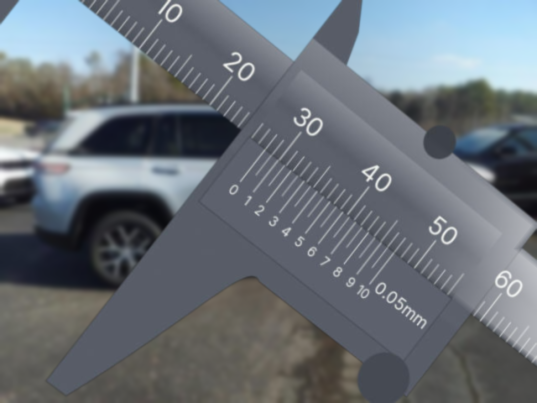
28.0 mm
